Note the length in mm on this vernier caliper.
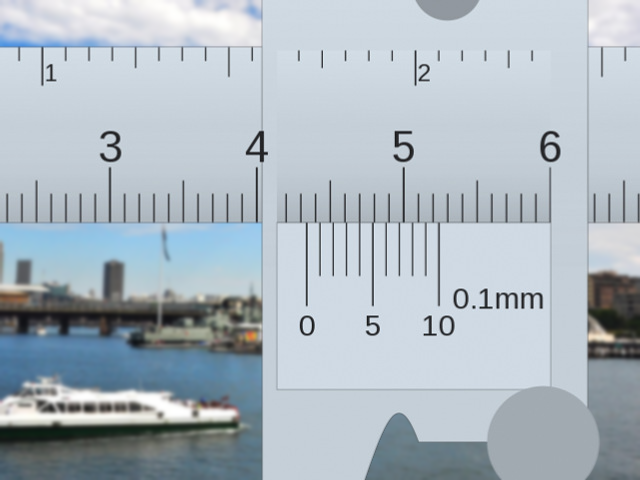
43.4 mm
